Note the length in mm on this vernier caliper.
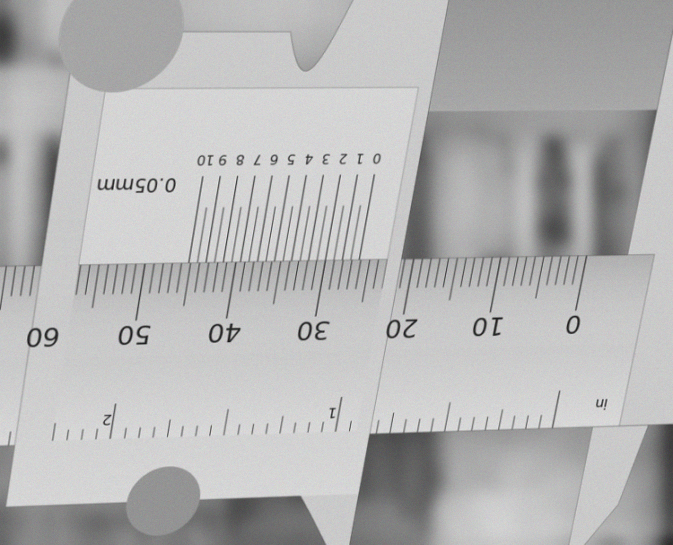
26.2 mm
